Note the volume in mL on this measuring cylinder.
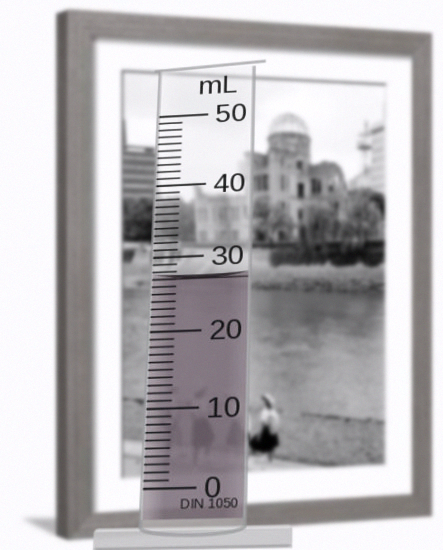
27 mL
